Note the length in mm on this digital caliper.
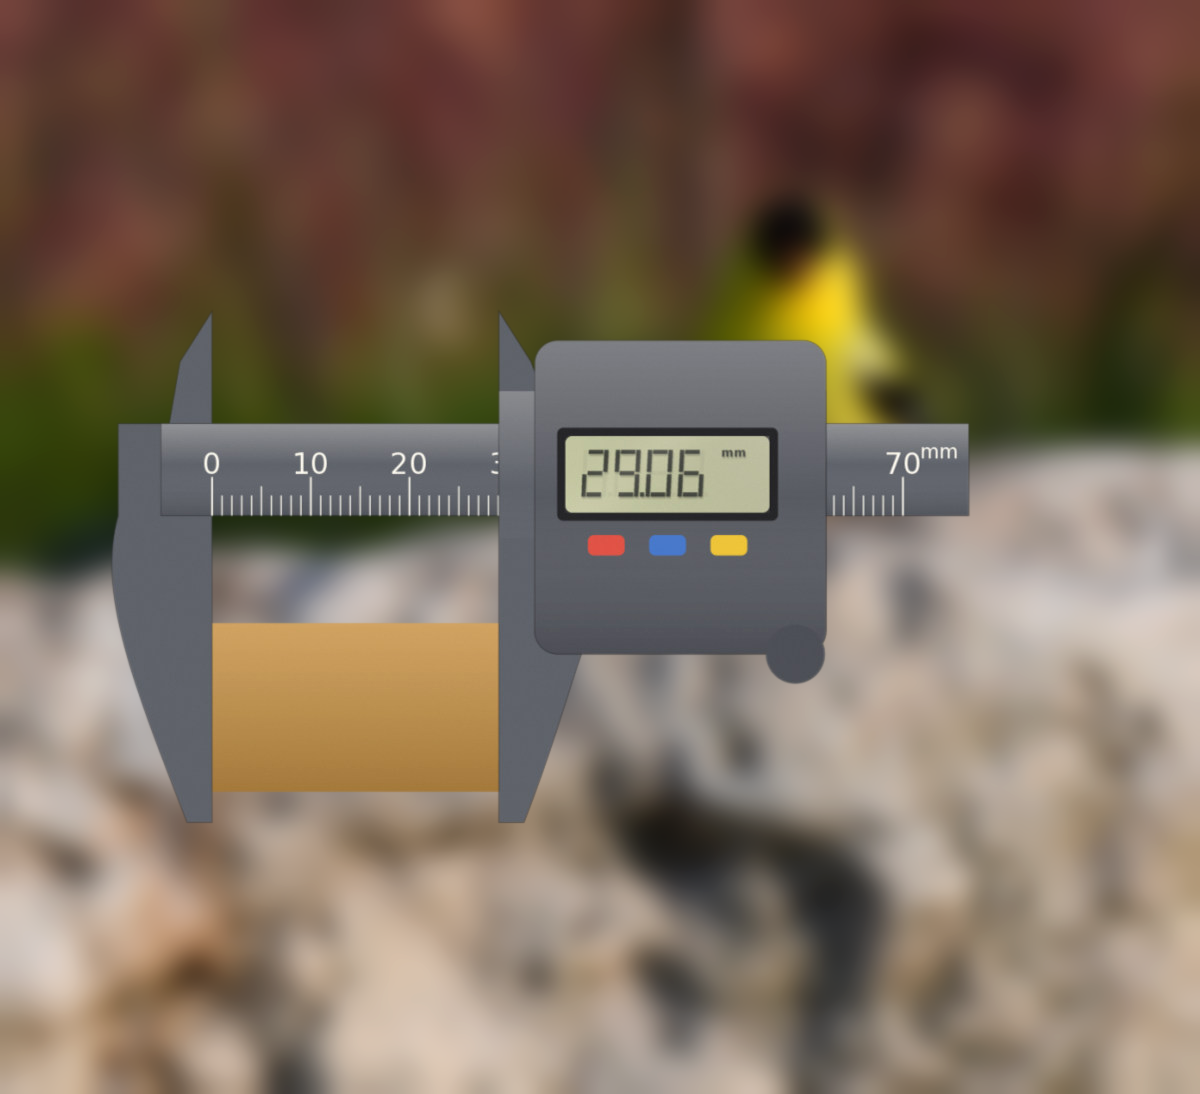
29.06 mm
